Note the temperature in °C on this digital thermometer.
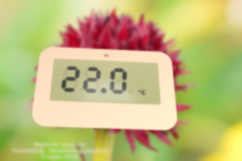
22.0 °C
